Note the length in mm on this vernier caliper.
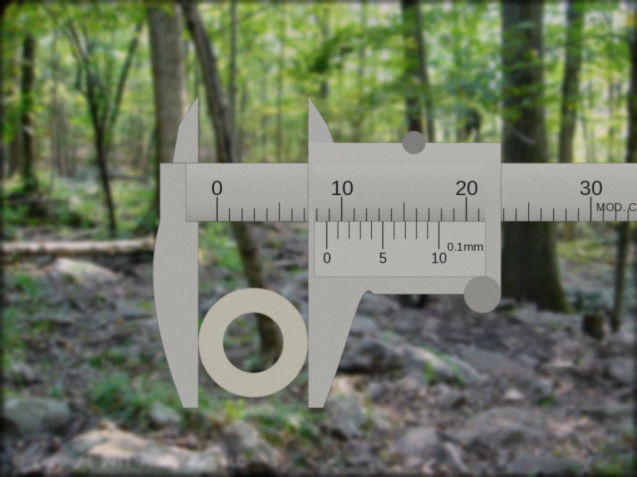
8.8 mm
